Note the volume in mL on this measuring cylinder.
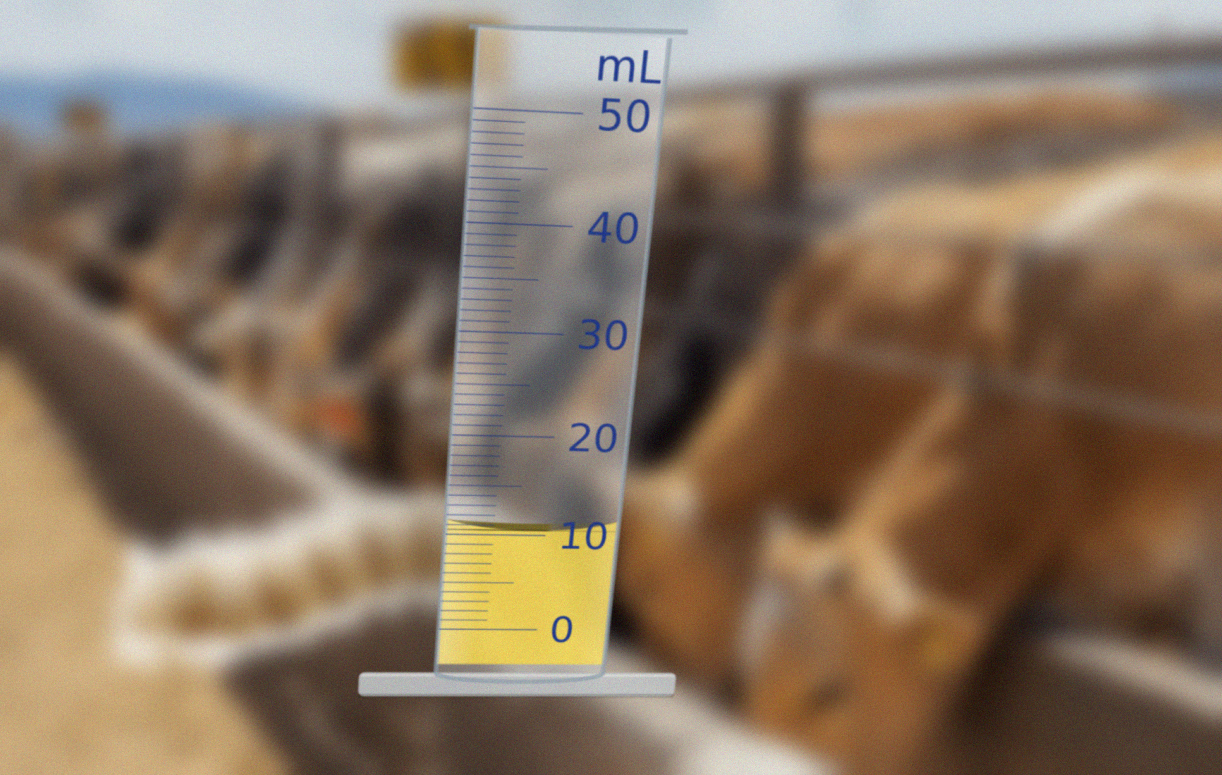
10.5 mL
